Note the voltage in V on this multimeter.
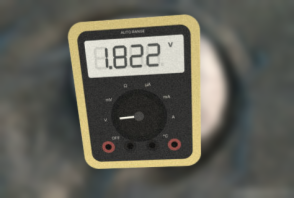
1.822 V
